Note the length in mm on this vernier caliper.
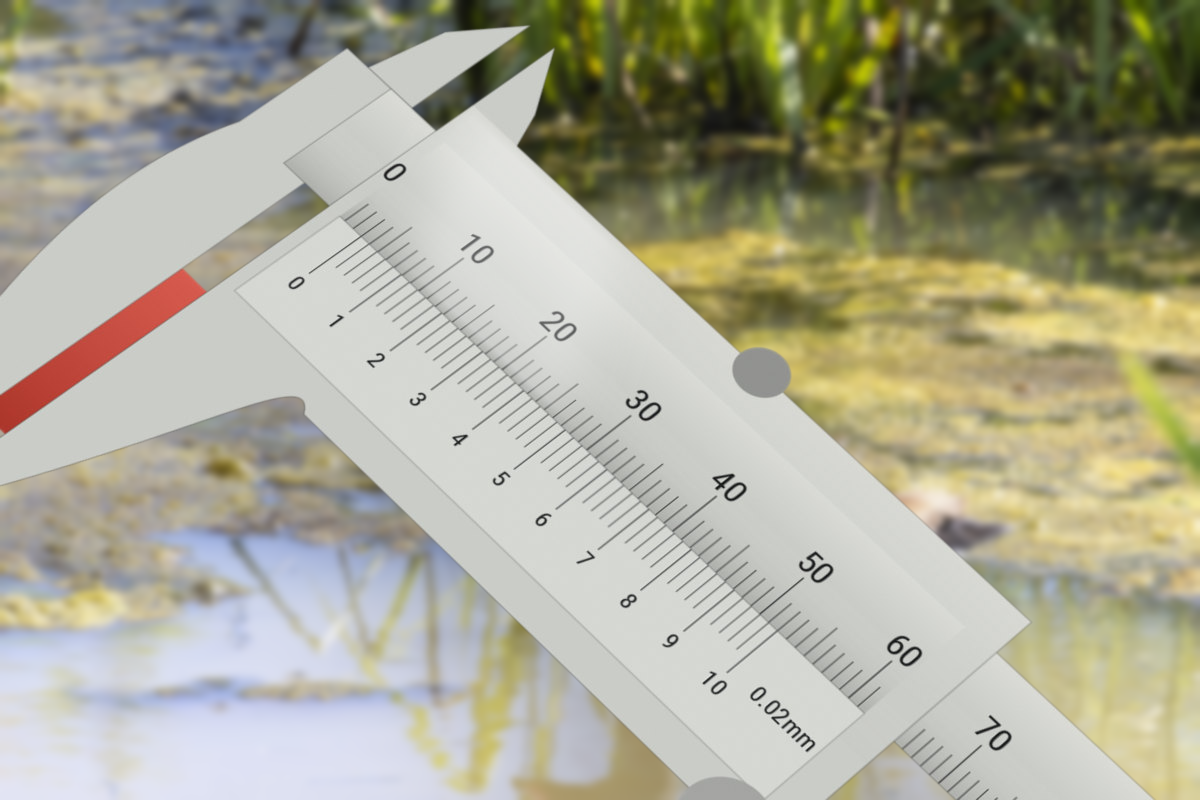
3.0 mm
